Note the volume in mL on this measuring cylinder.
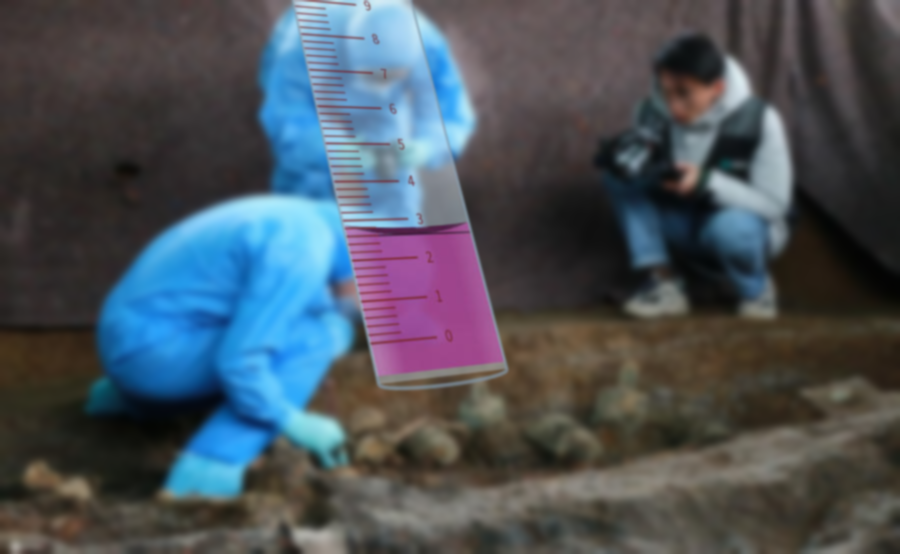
2.6 mL
